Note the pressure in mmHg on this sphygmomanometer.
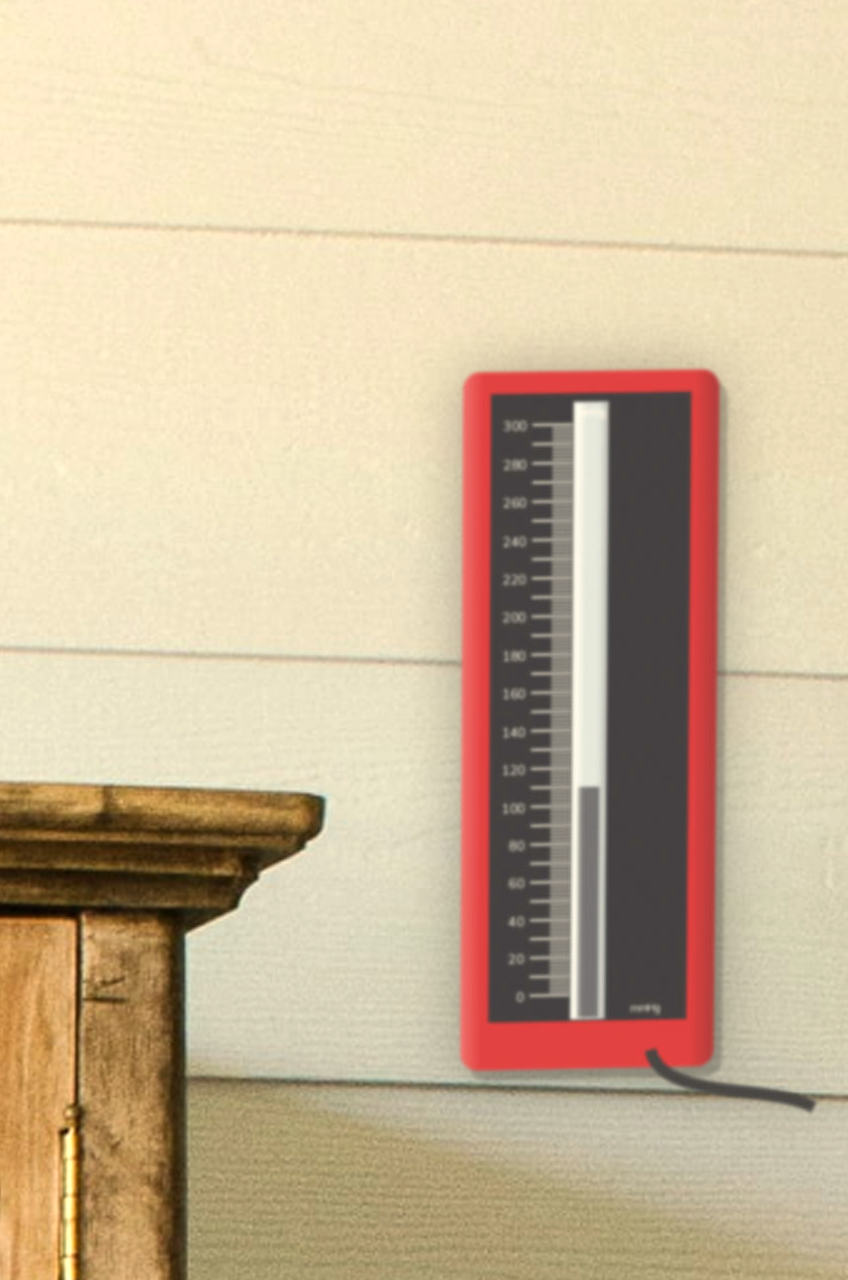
110 mmHg
